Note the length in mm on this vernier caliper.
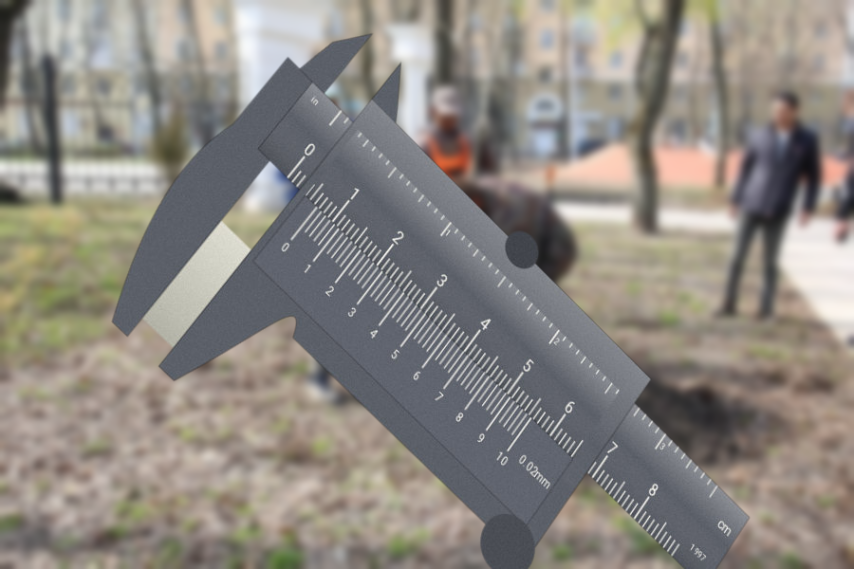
6.6 mm
